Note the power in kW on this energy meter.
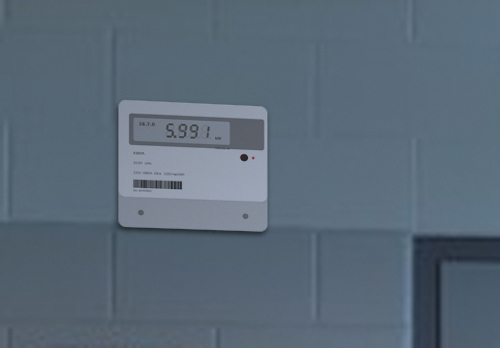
5.991 kW
